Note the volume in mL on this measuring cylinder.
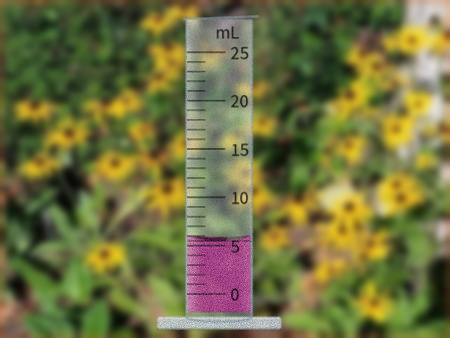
5.5 mL
